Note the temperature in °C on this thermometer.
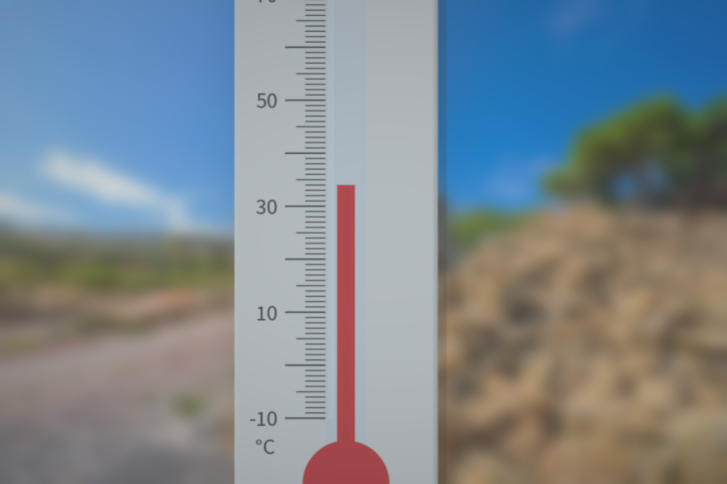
34 °C
